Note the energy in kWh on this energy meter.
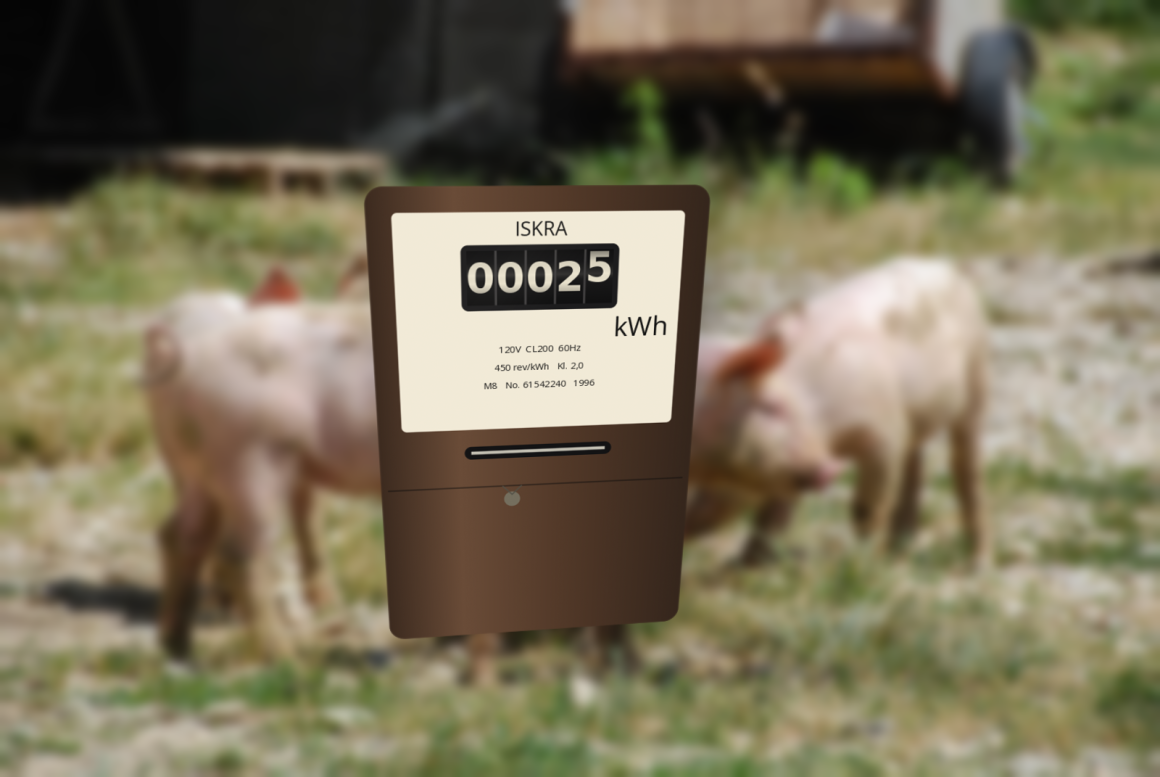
25 kWh
